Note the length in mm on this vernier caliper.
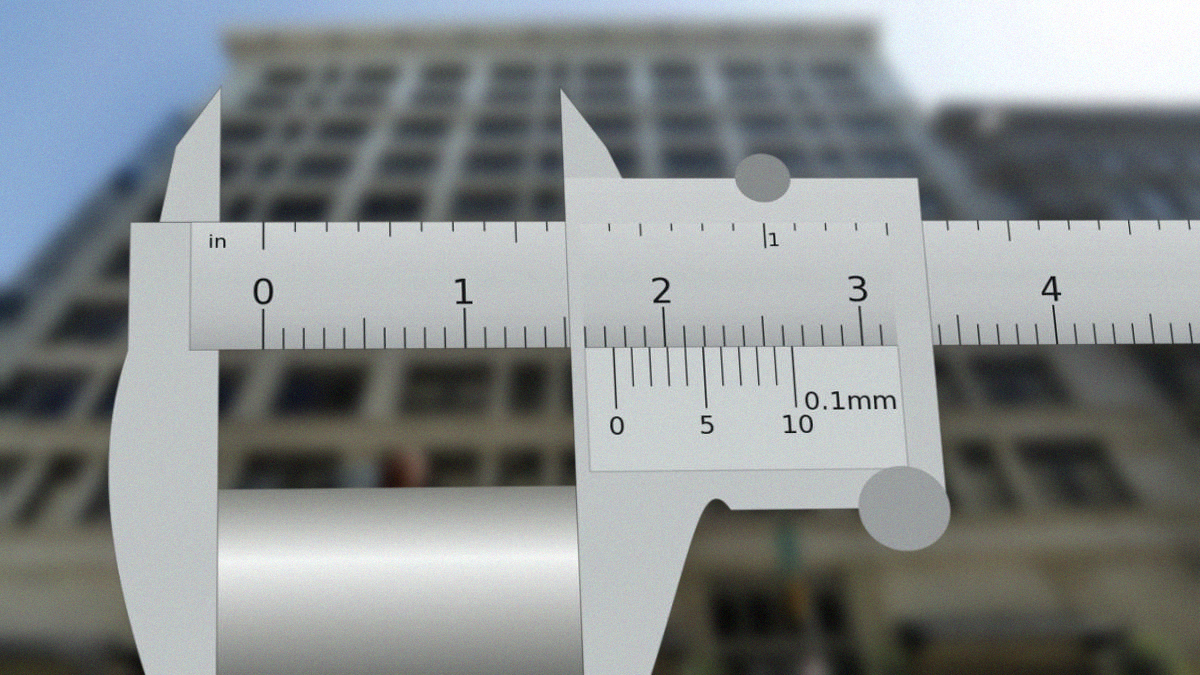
17.4 mm
